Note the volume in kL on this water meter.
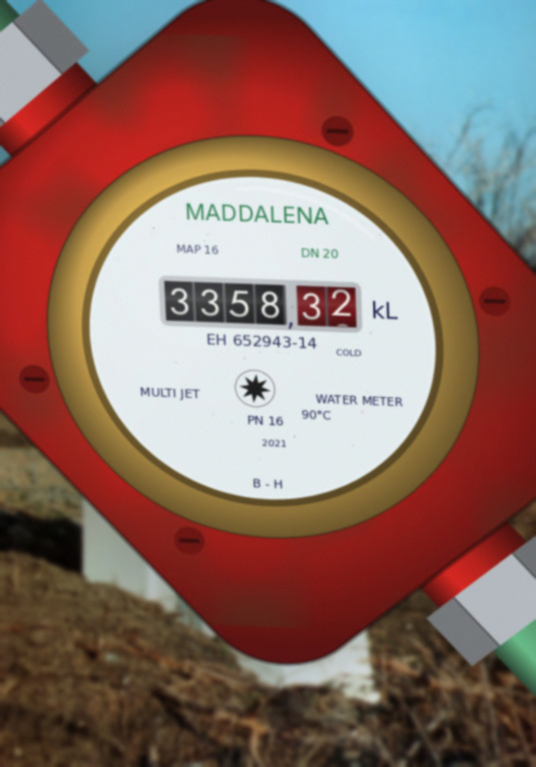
3358.32 kL
